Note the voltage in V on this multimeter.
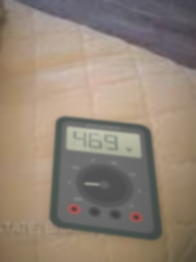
469 V
